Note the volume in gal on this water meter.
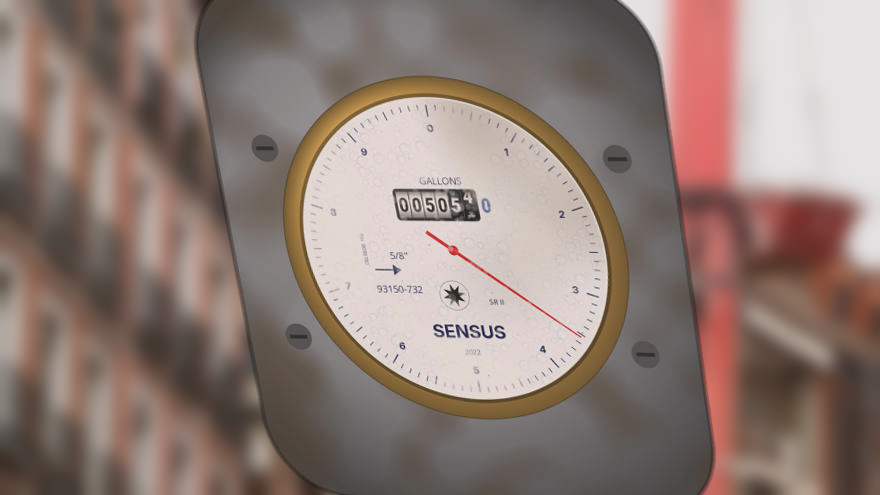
50543.5 gal
